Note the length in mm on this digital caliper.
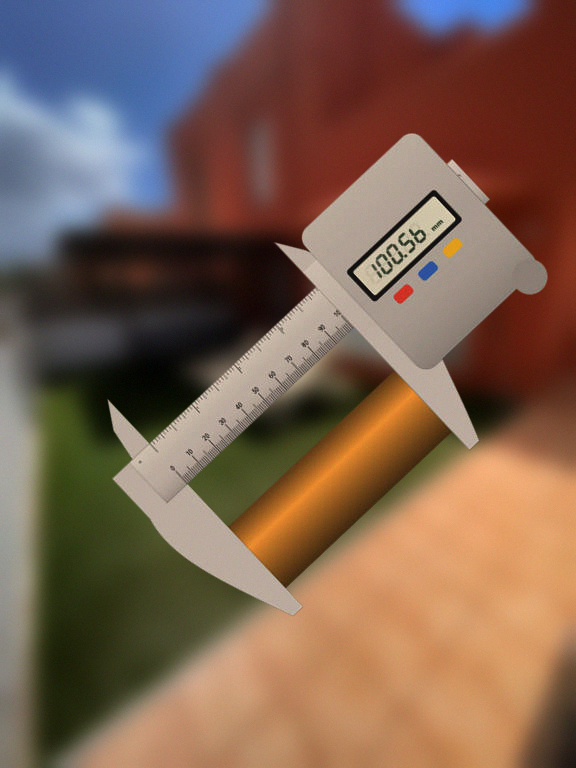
100.56 mm
